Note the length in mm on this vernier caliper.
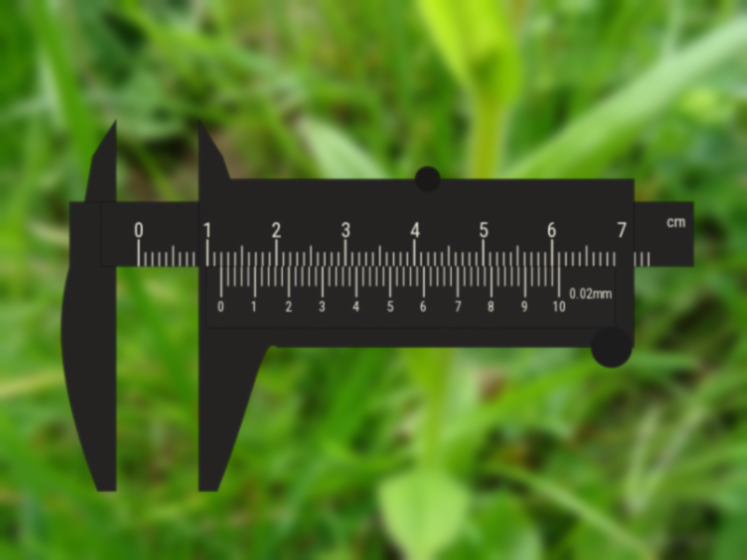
12.0 mm
